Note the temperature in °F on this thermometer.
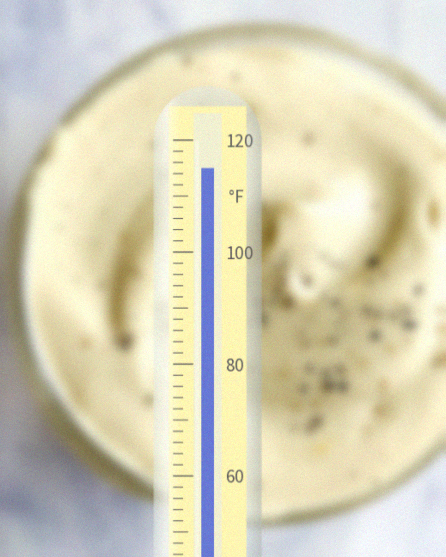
115 °F
